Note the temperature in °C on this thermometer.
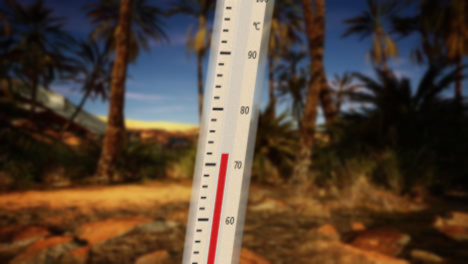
72 °C
